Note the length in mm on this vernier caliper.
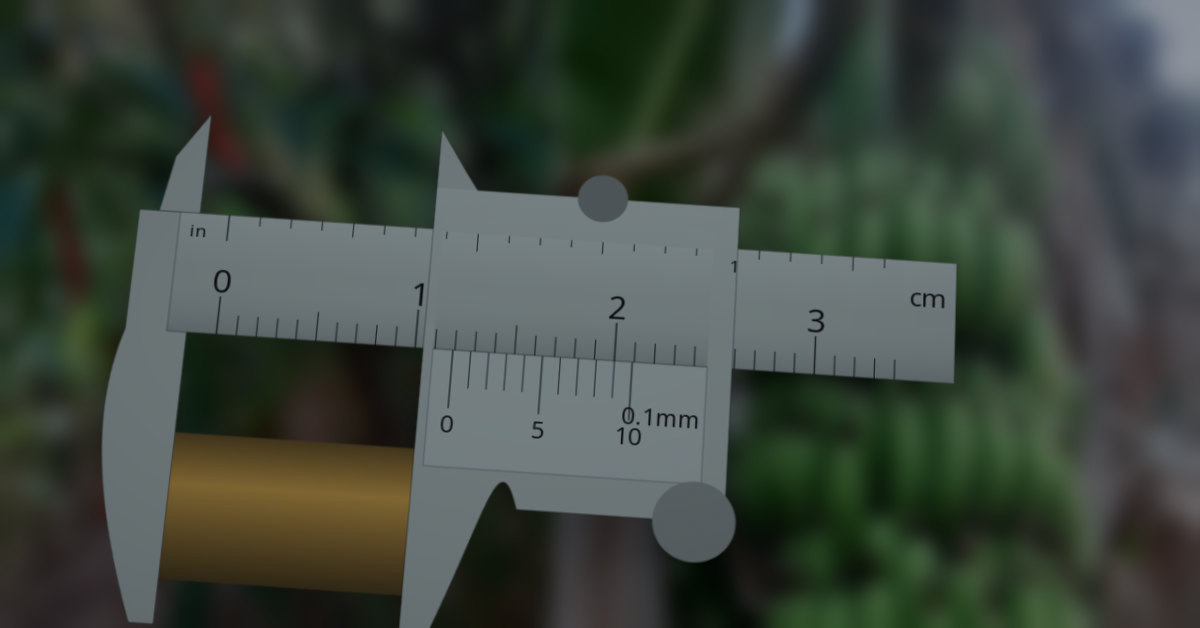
11.9 mm
